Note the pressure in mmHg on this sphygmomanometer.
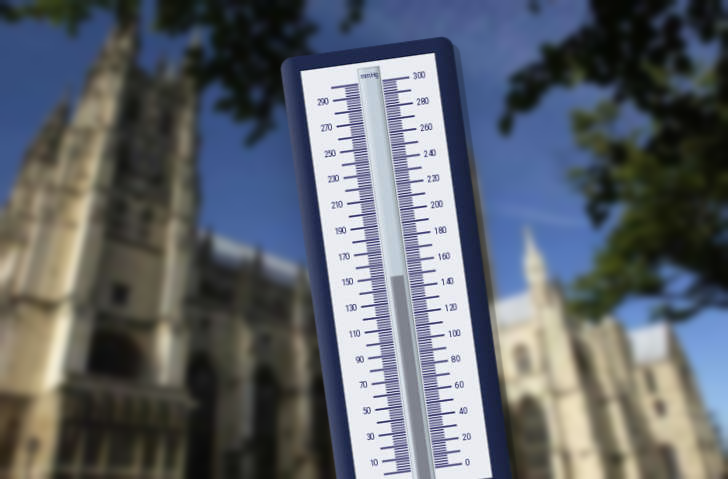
150 mmHg
